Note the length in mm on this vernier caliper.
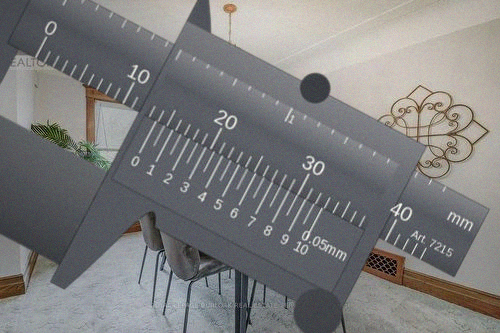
13.8 mm
